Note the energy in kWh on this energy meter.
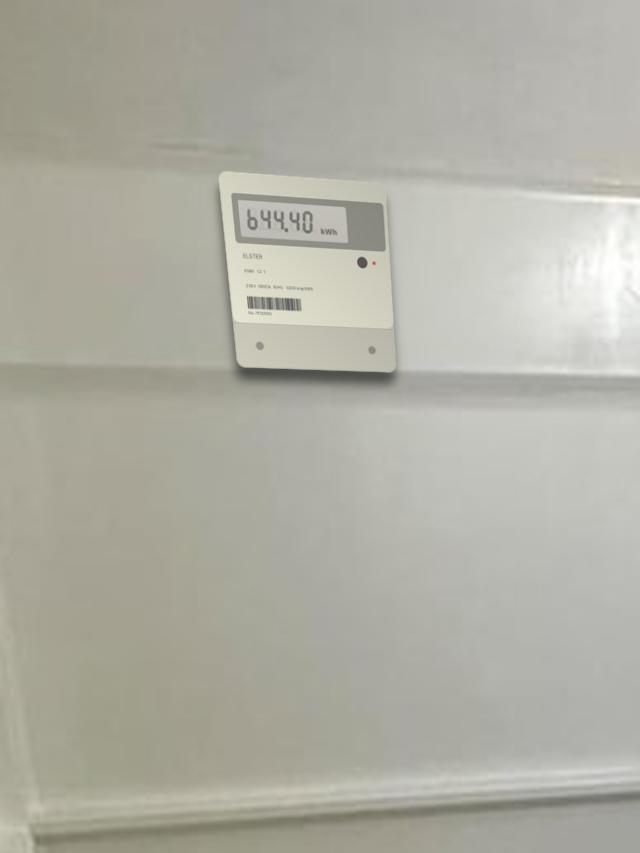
644.40 kWh
